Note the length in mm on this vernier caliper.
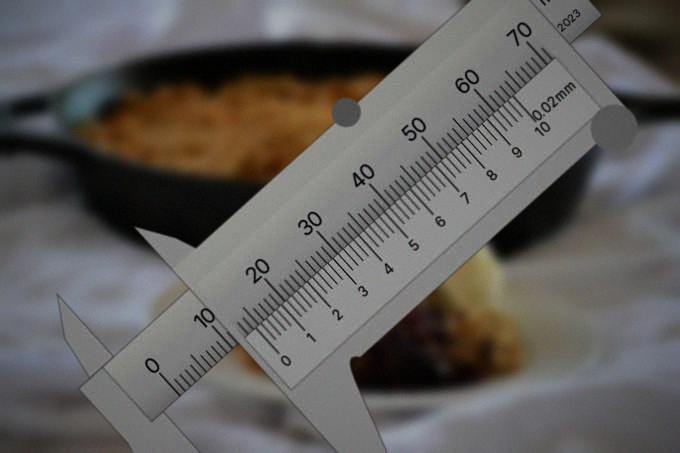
14.4 mm
